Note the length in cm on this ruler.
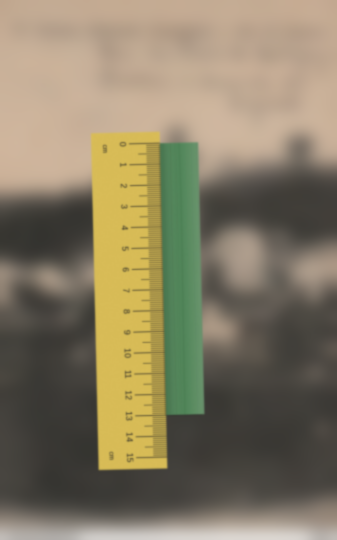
13 cm
